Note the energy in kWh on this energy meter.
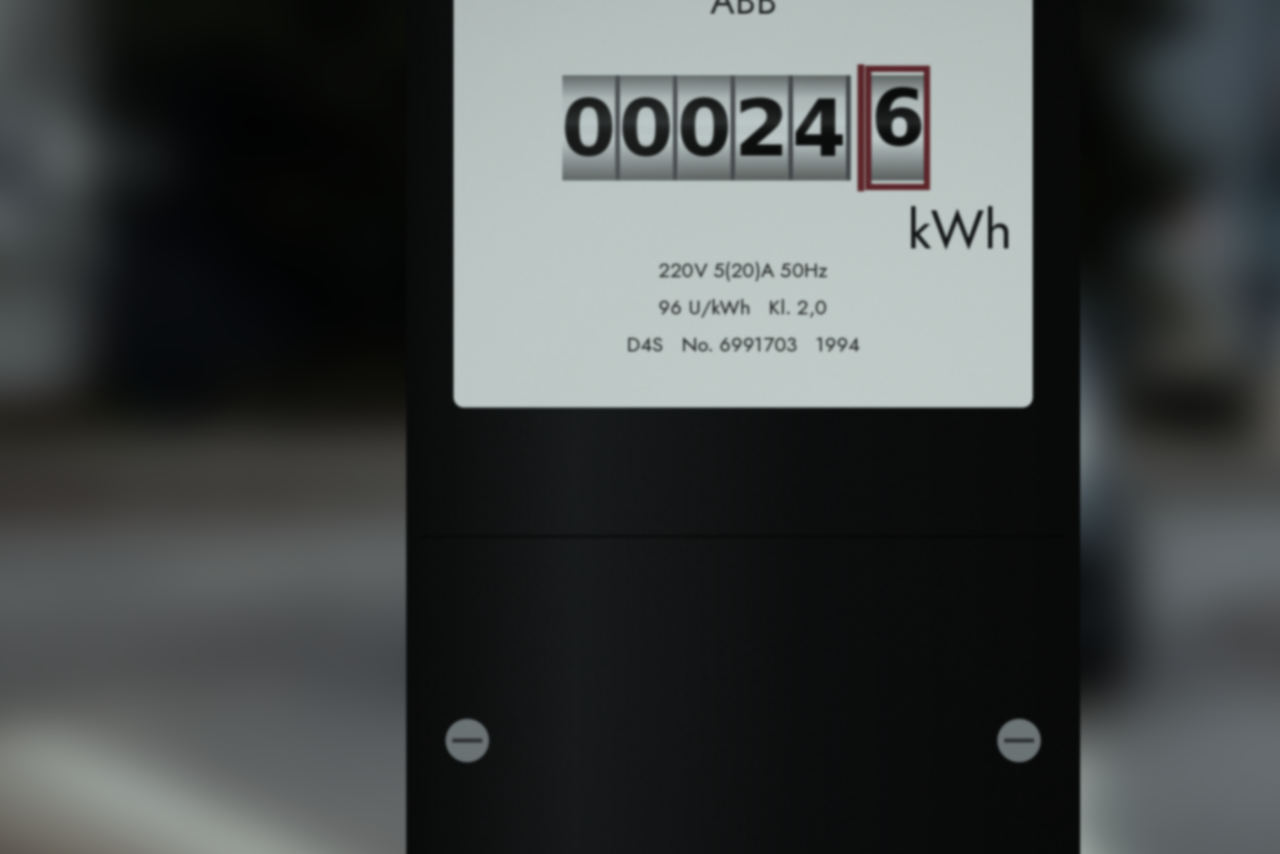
24.6 kWh
